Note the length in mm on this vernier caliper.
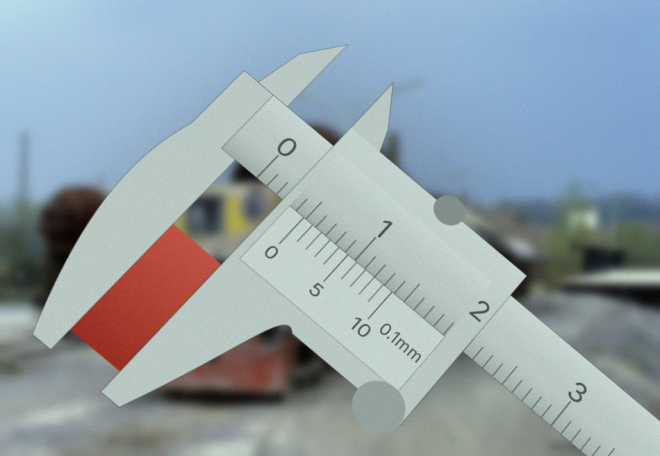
4.8 mm
